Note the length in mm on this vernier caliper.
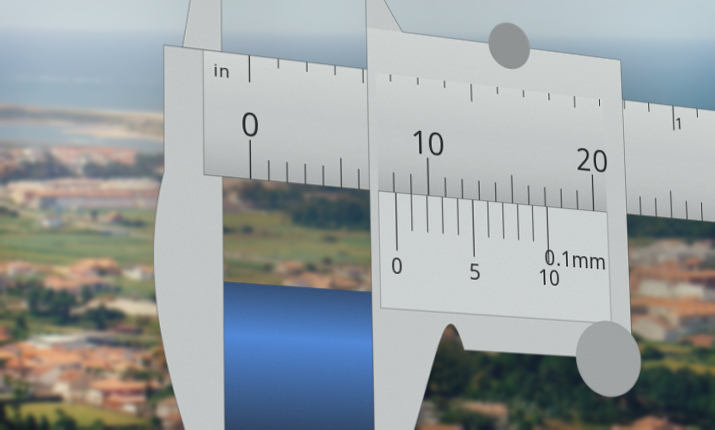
8.1 mm
